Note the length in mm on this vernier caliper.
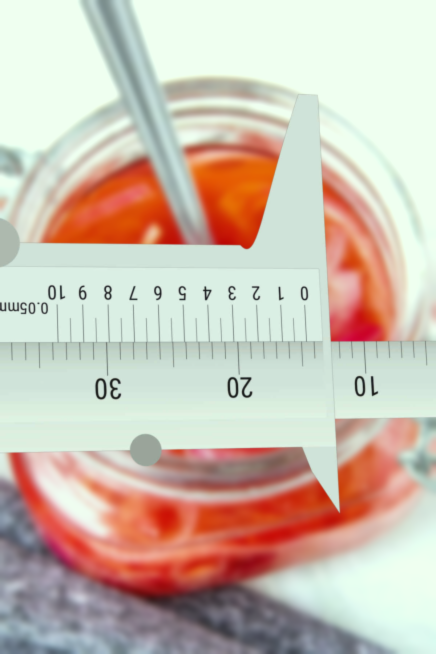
14.6 mm
